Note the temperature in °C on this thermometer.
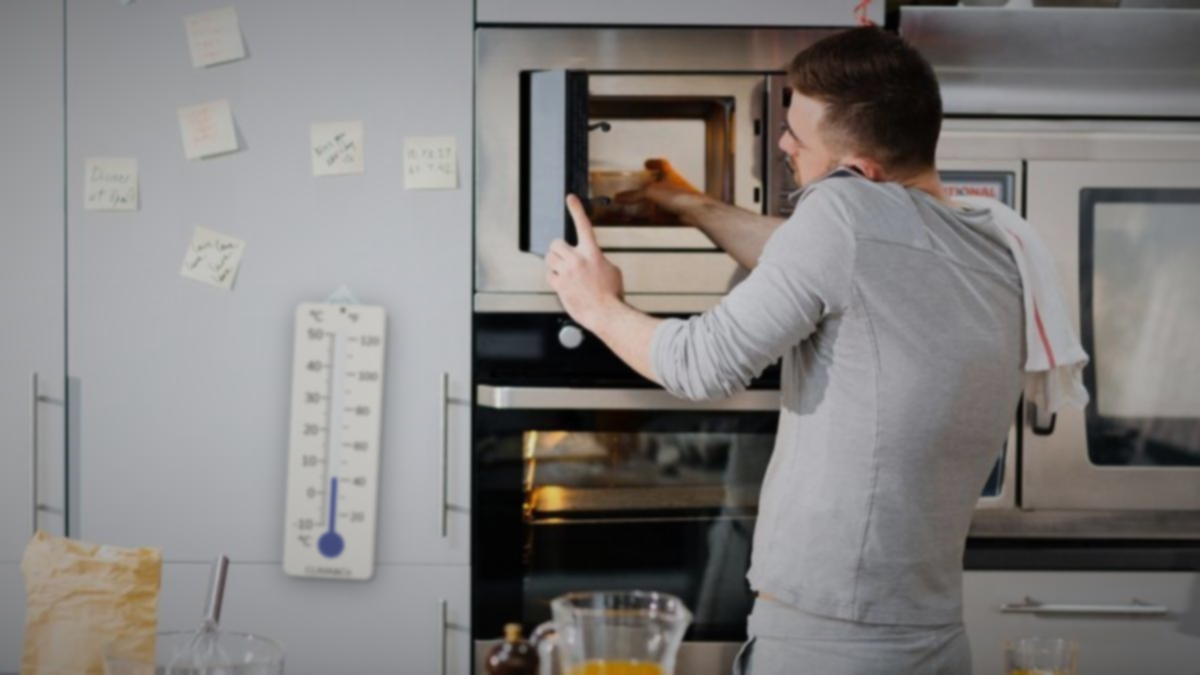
5 °C
